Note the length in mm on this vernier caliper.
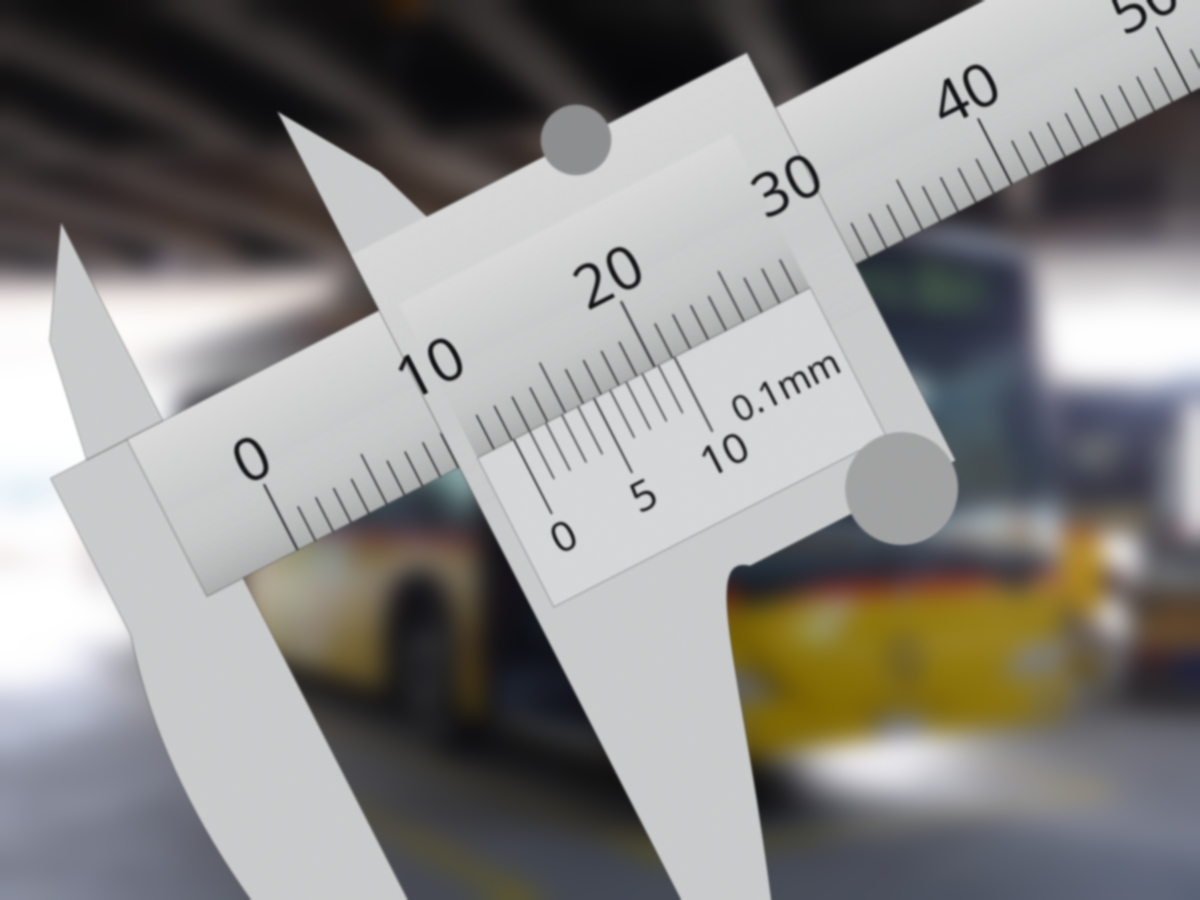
12.1 mm
